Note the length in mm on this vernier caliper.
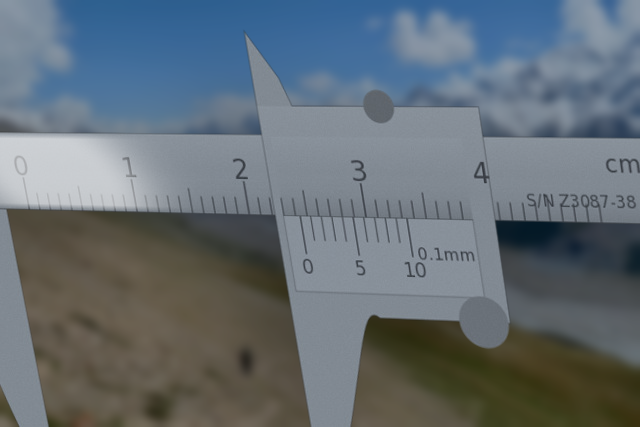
24.4 mm
